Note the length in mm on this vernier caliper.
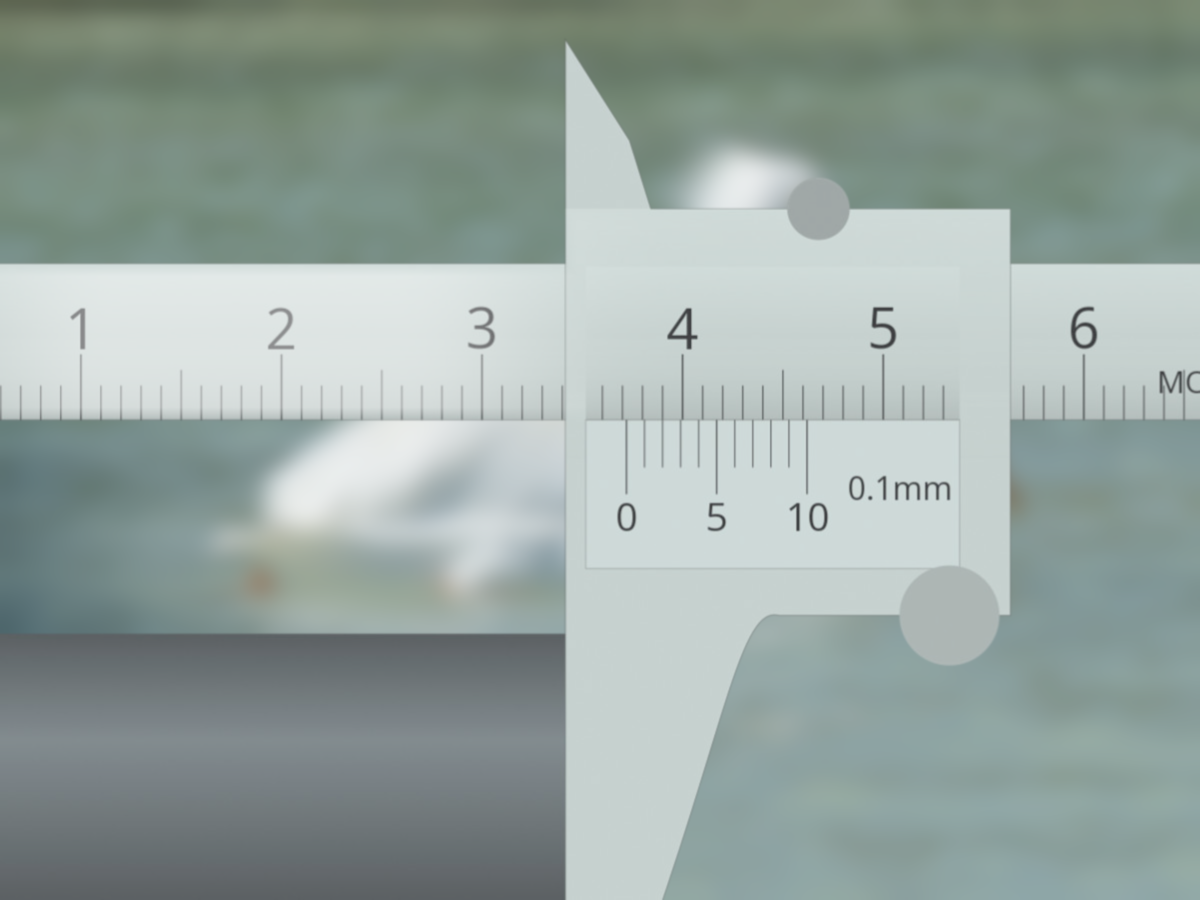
37.2 mm
